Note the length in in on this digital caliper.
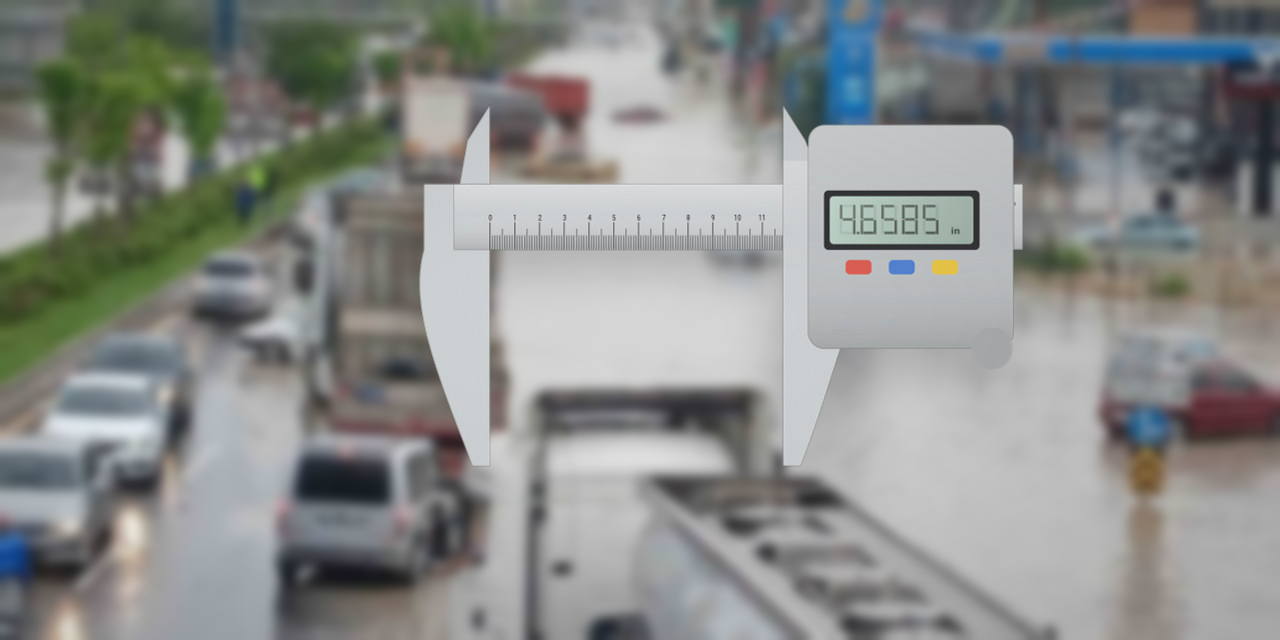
4.6585 in
